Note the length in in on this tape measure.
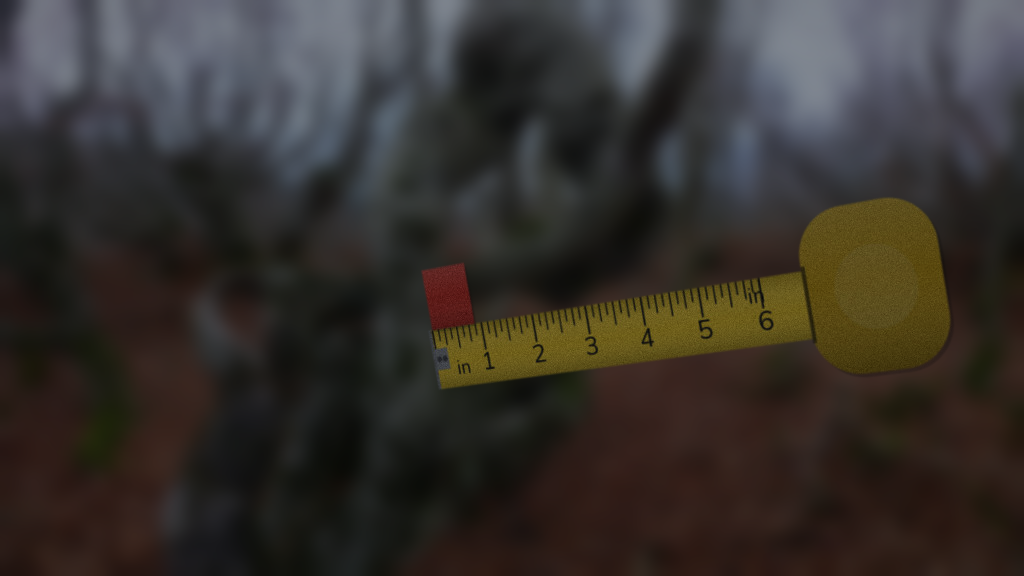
0.875 in
